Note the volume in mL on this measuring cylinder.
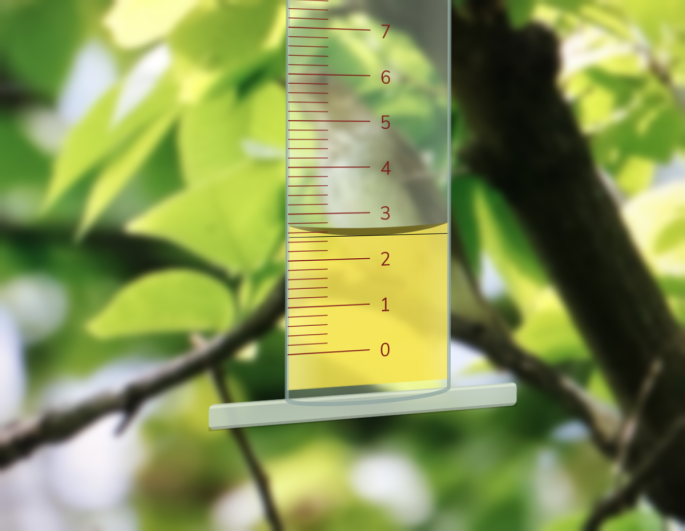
2.5 mL
